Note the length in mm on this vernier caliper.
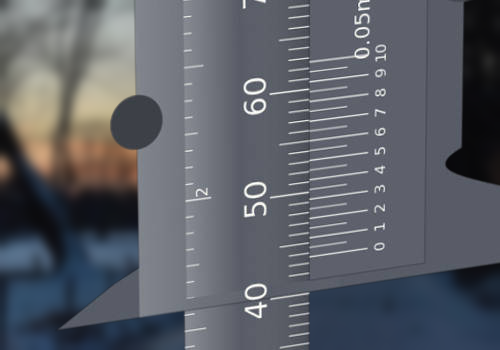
43.6 mm
